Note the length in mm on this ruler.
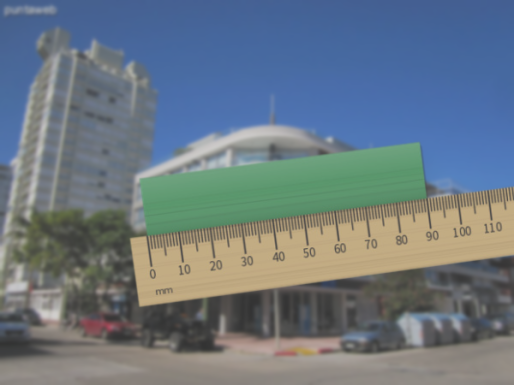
90 mm
